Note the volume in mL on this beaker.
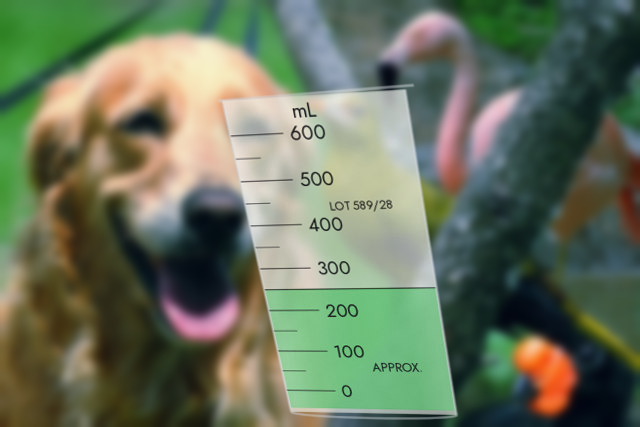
250 mL
